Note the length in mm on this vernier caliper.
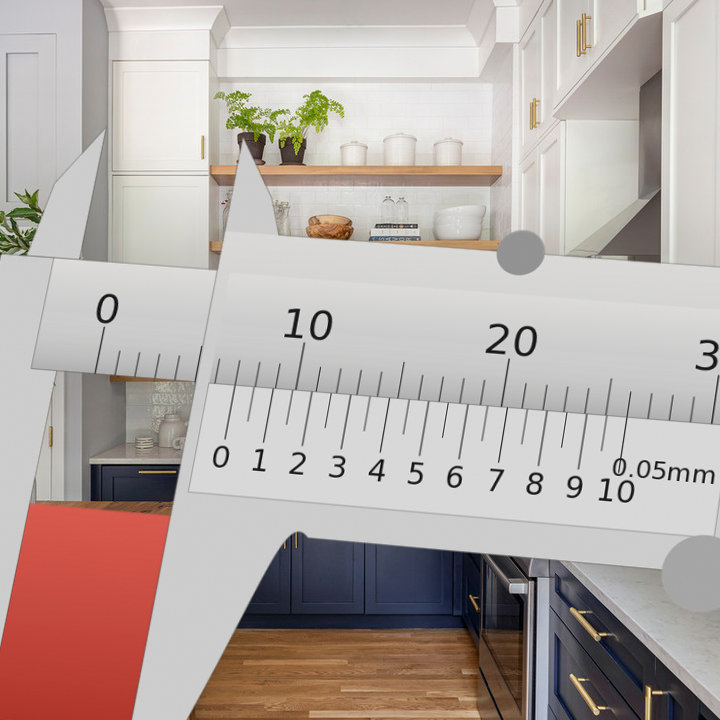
7.0 mm
